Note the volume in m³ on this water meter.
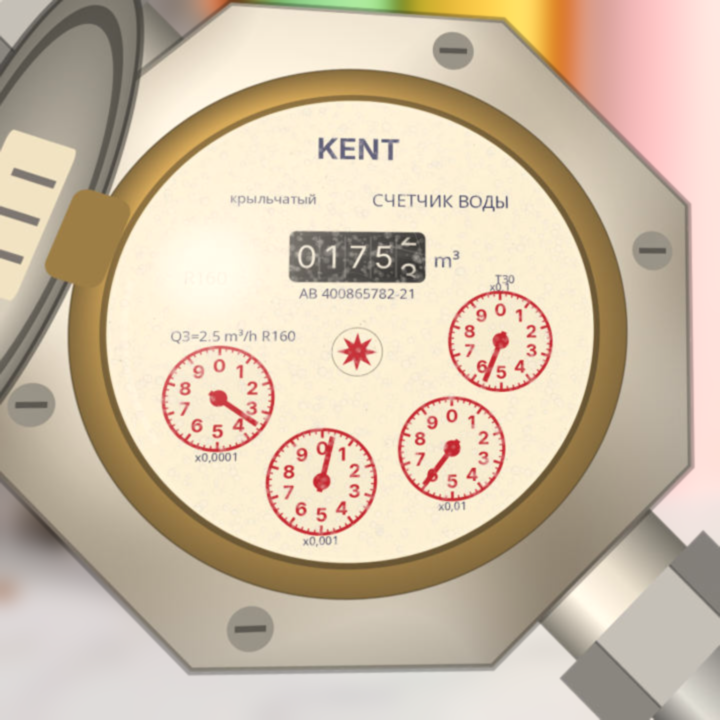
1752.5603 m³
